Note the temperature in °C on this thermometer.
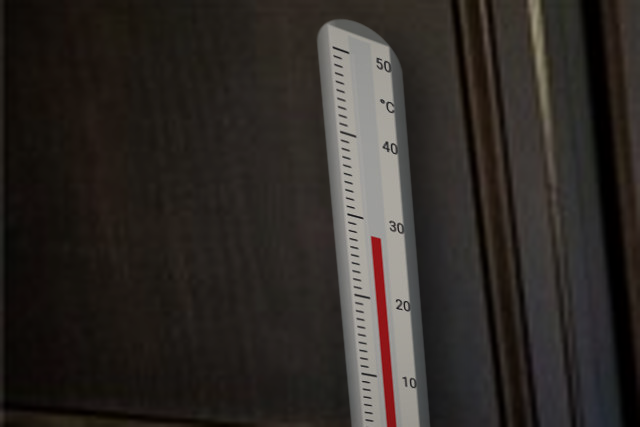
28 °C
